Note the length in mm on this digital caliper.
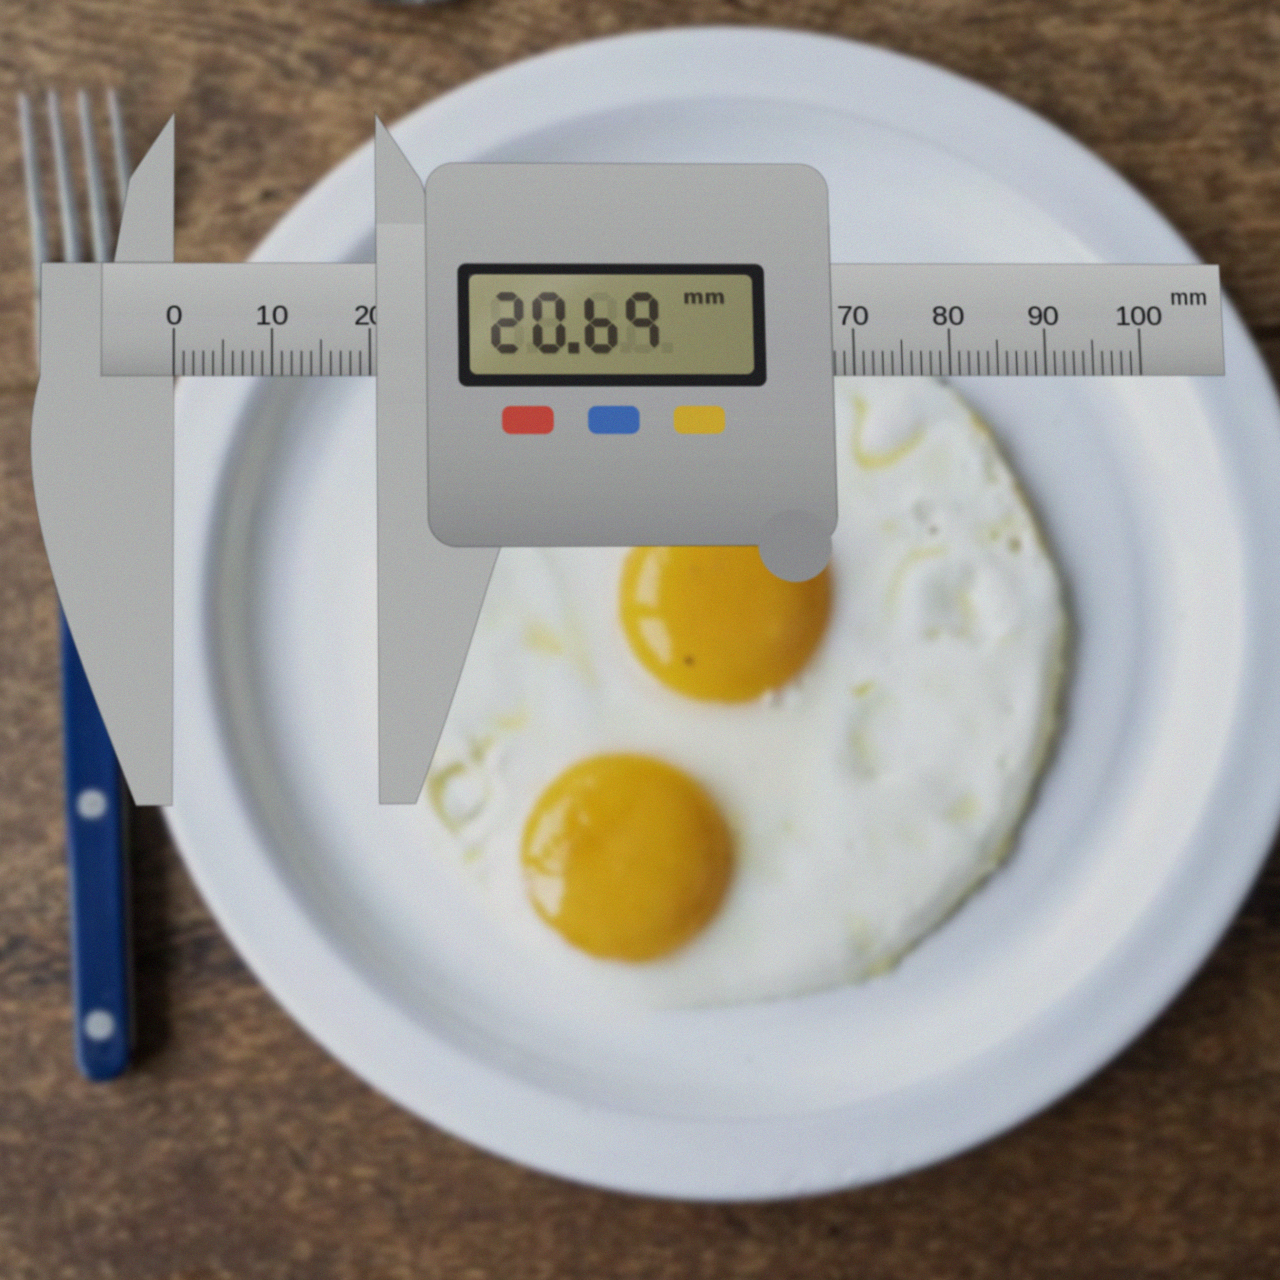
20.69 mm
